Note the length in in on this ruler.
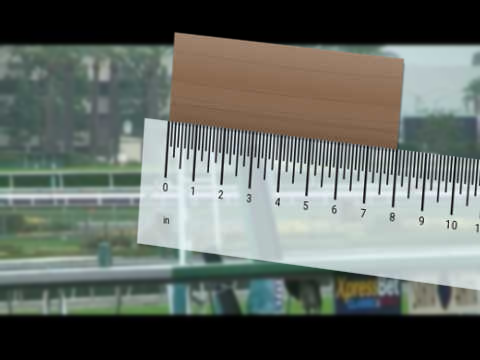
8 in
